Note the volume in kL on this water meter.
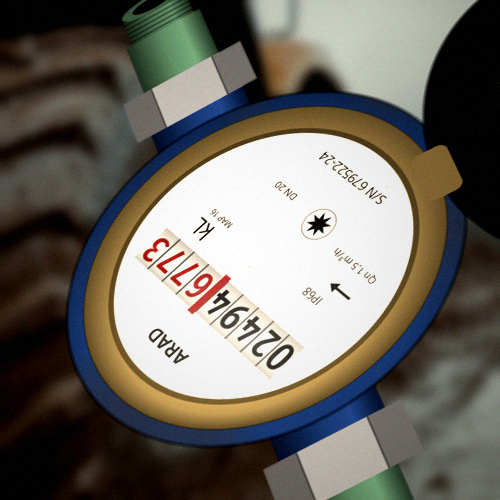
2494.6773 kL
